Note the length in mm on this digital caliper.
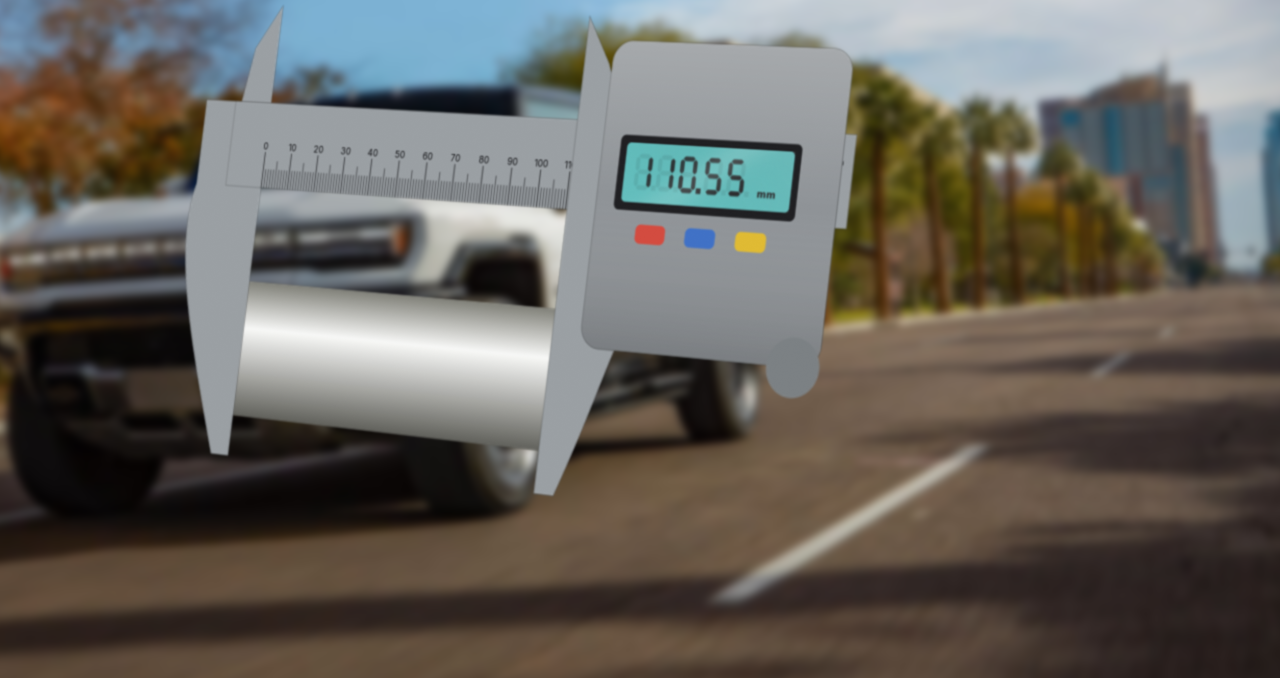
110.55 mm
